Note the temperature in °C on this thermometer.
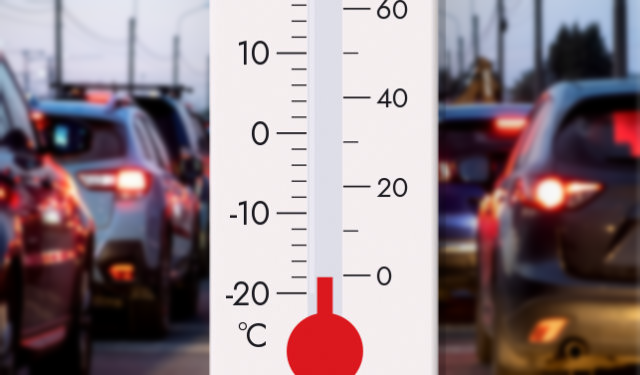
-18 °C
